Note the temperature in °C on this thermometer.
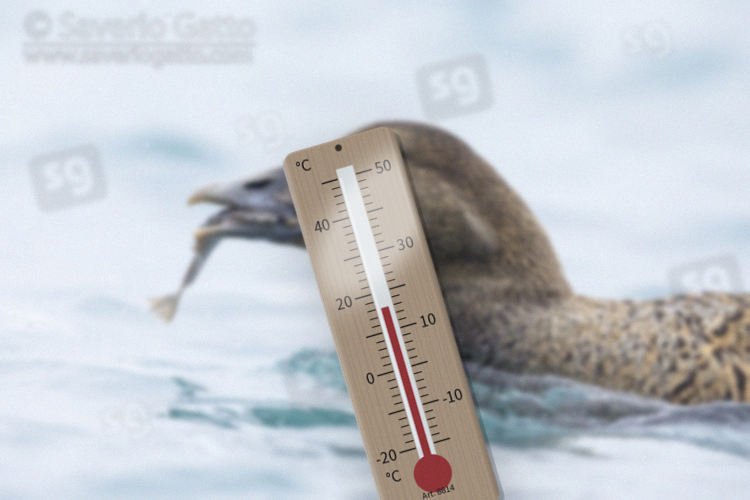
16 °C
